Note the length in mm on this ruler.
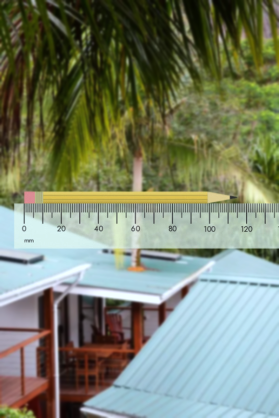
115 mm
